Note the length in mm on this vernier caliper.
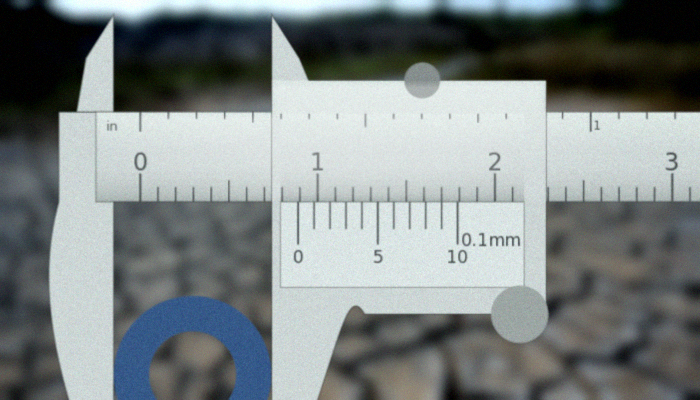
8.9 mm
